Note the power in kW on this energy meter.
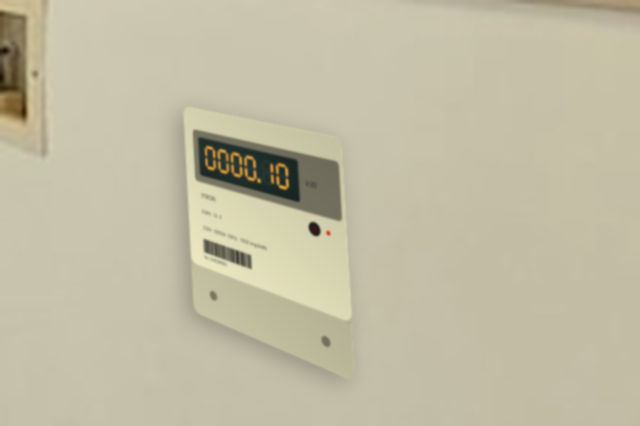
0.10 kW
